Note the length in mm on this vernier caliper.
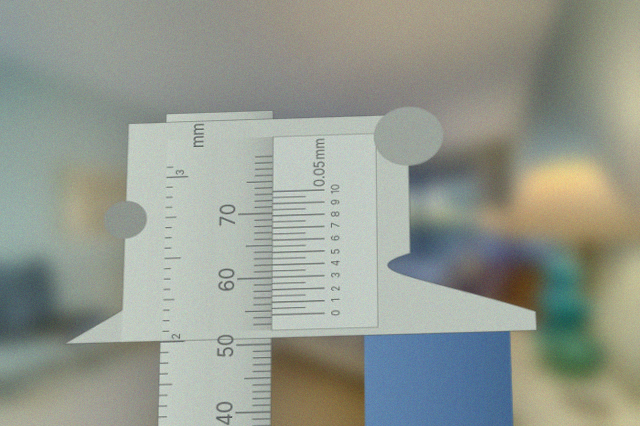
54.4 mm
